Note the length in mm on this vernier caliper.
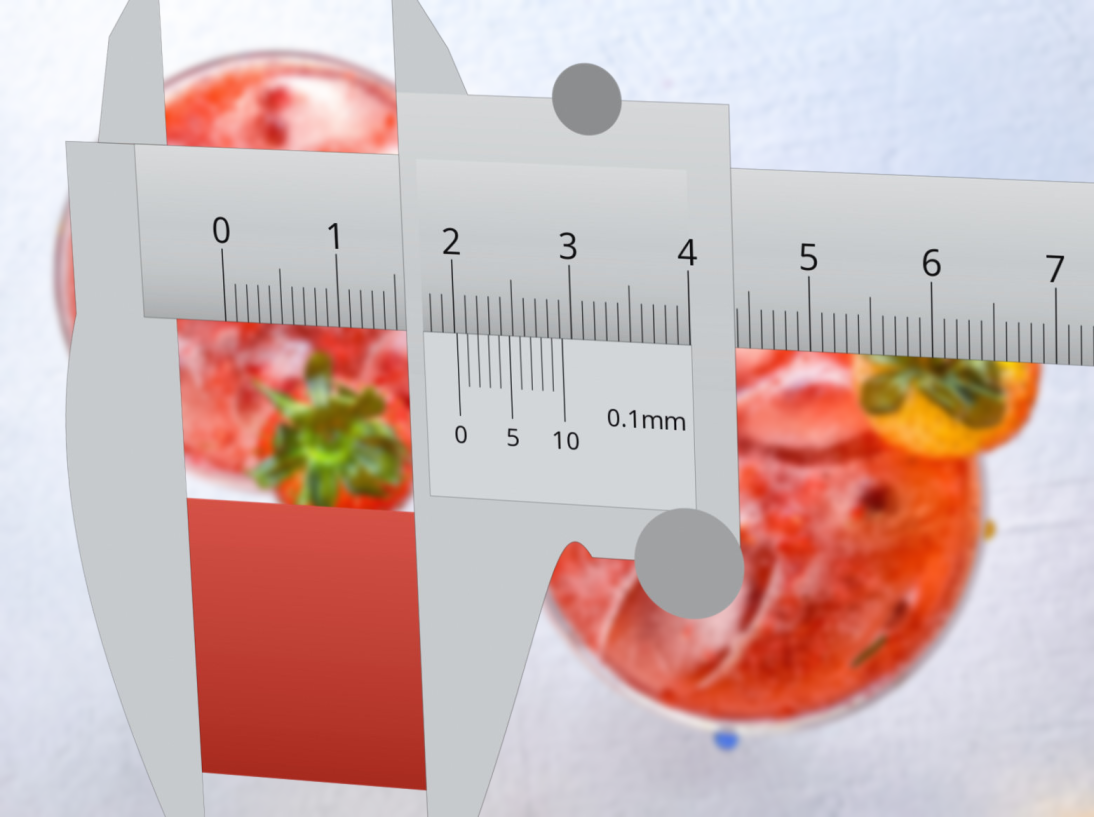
20.2 mm
